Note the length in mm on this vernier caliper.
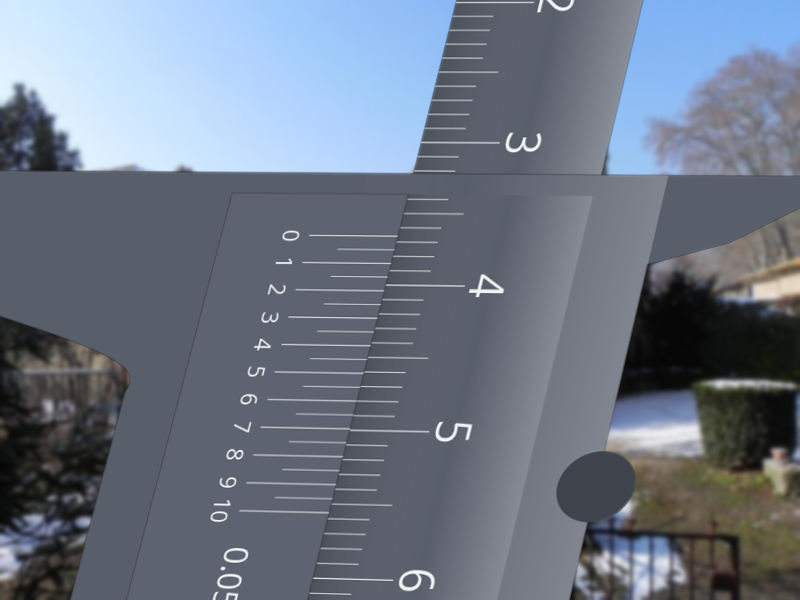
36.6 mm
